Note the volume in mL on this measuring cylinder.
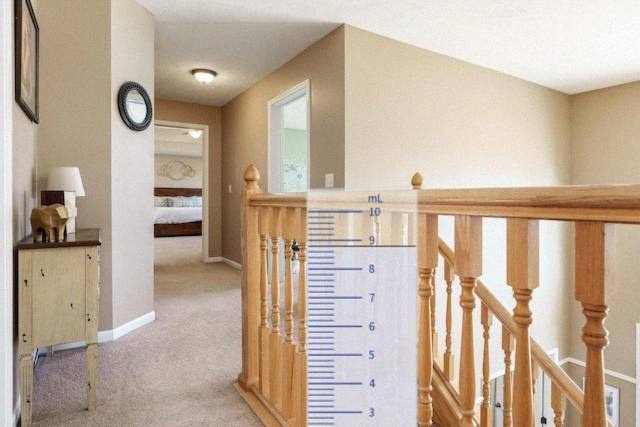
8.8 mL
